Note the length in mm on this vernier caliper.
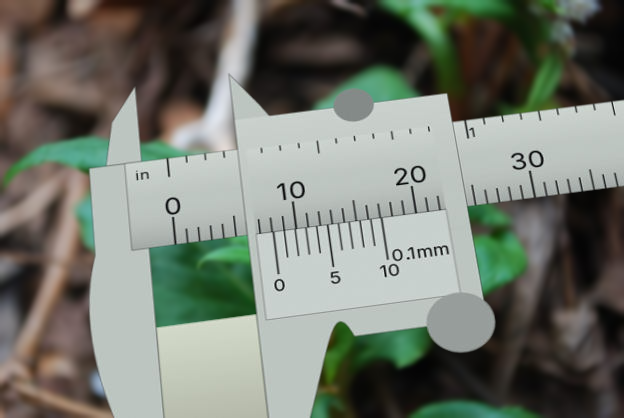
8.1 mm
